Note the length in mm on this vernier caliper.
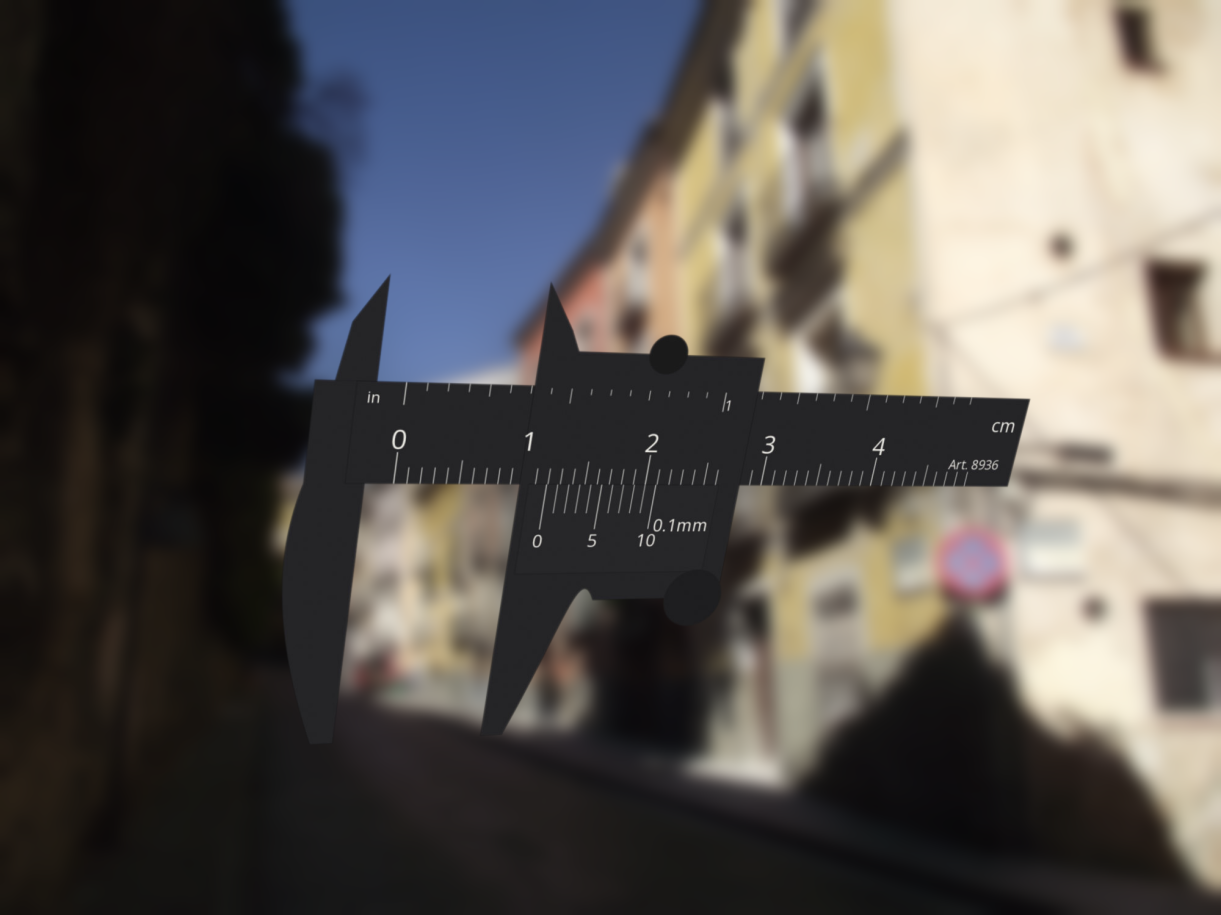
11.9 mm
